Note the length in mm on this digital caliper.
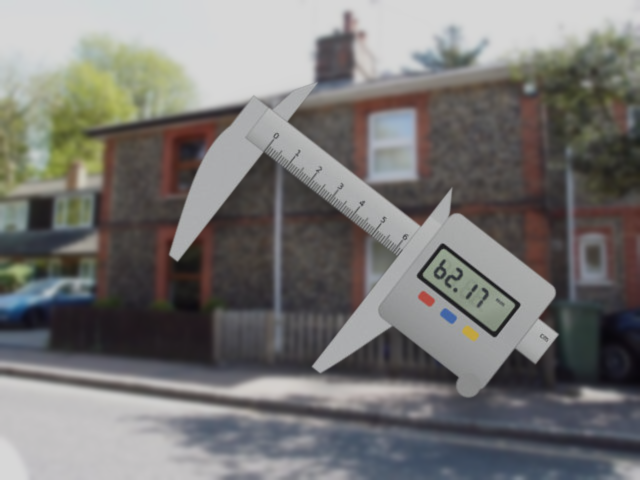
62.17 mm
